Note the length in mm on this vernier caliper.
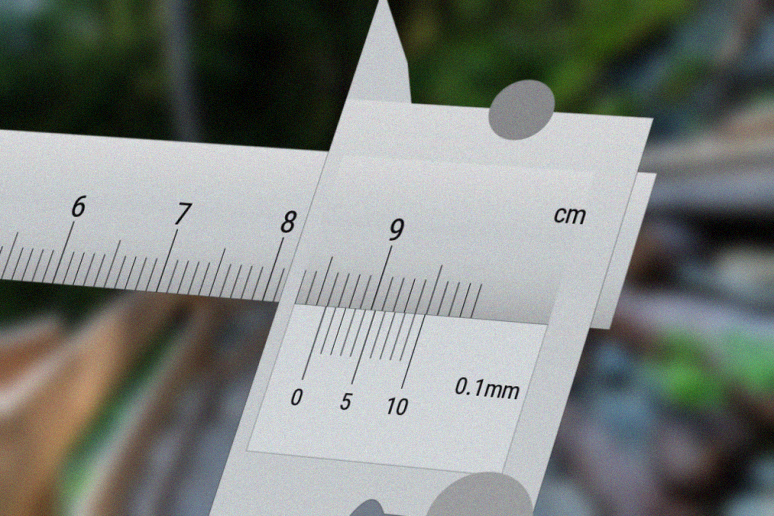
85.9 mm
